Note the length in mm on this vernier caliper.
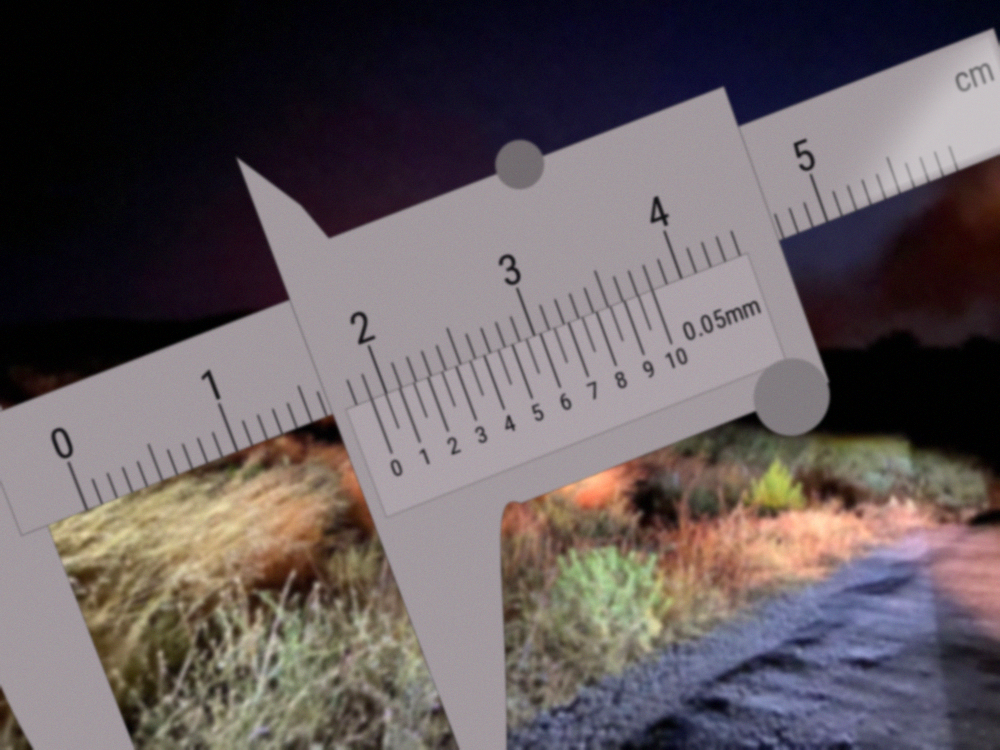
19.0 mm
